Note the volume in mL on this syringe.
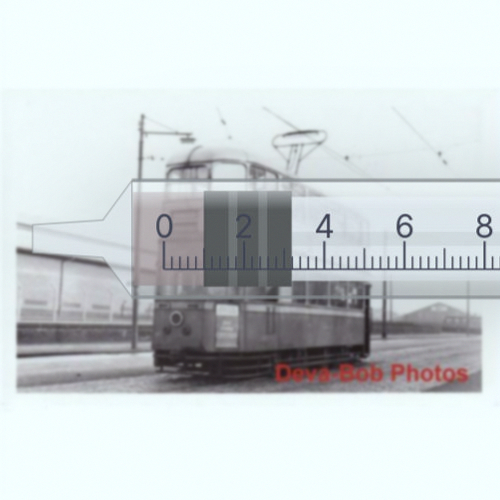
1 mL
